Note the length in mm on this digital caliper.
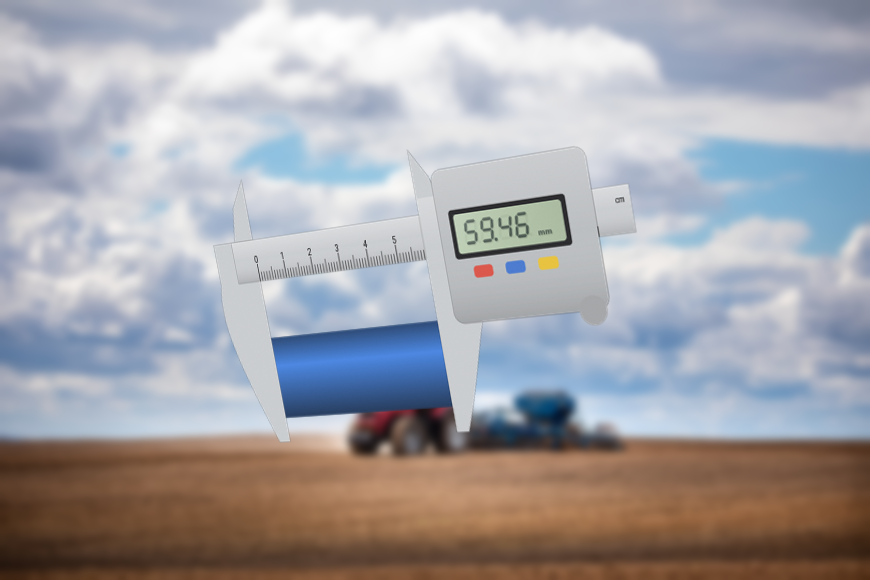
59.46 mm
